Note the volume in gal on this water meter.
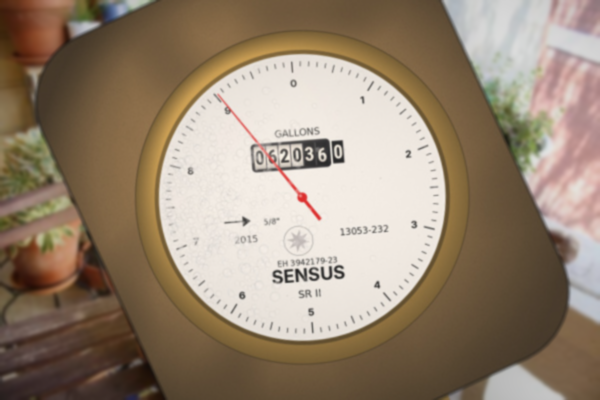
620359.0 gal
